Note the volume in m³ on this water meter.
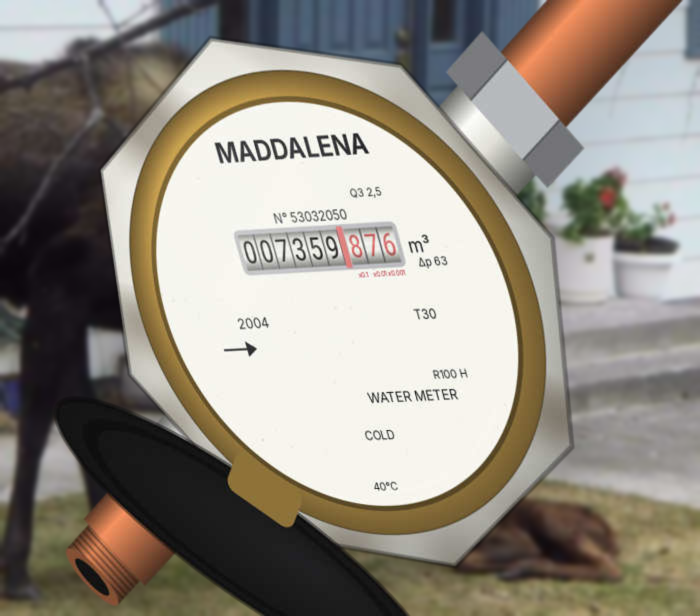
7359.876 m³
